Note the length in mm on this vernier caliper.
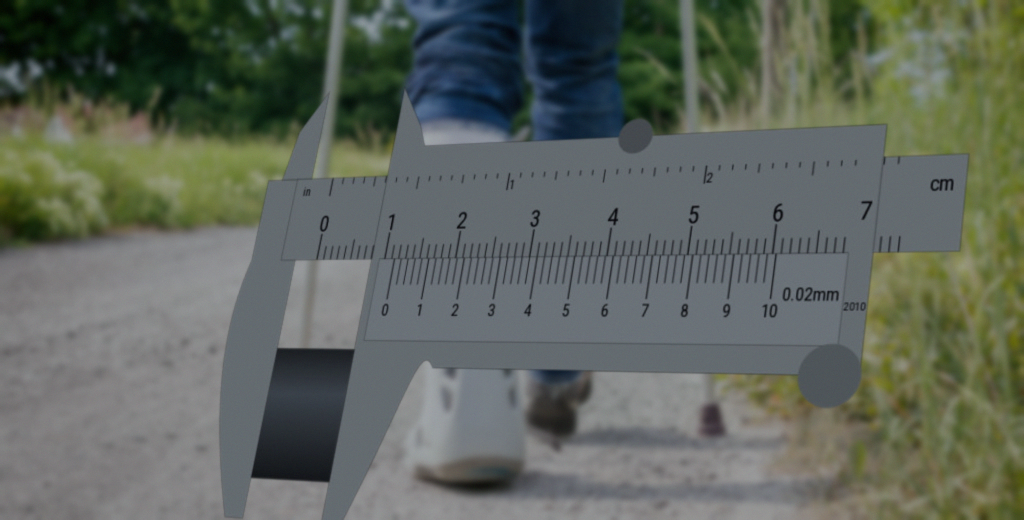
11.4 mm
